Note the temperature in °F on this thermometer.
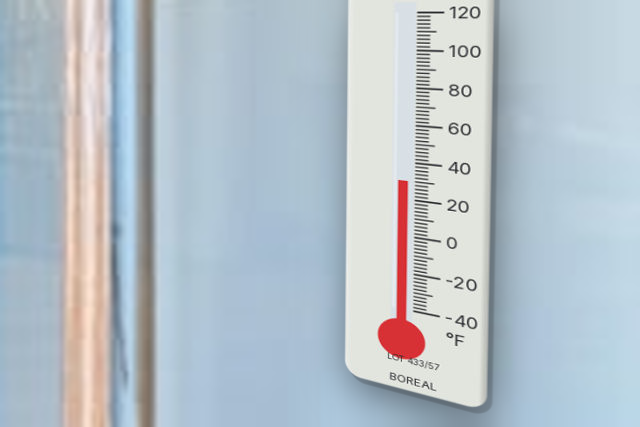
30 °F
